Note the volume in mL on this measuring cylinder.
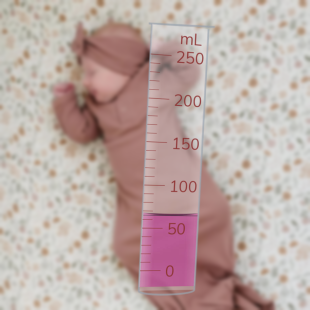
65 mL
